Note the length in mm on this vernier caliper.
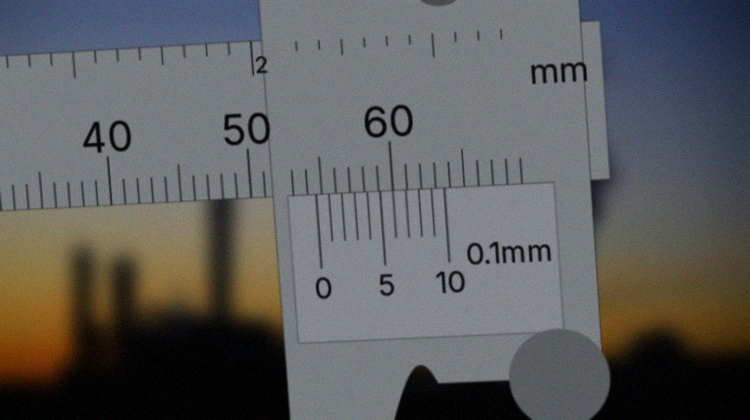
54.6 mm
